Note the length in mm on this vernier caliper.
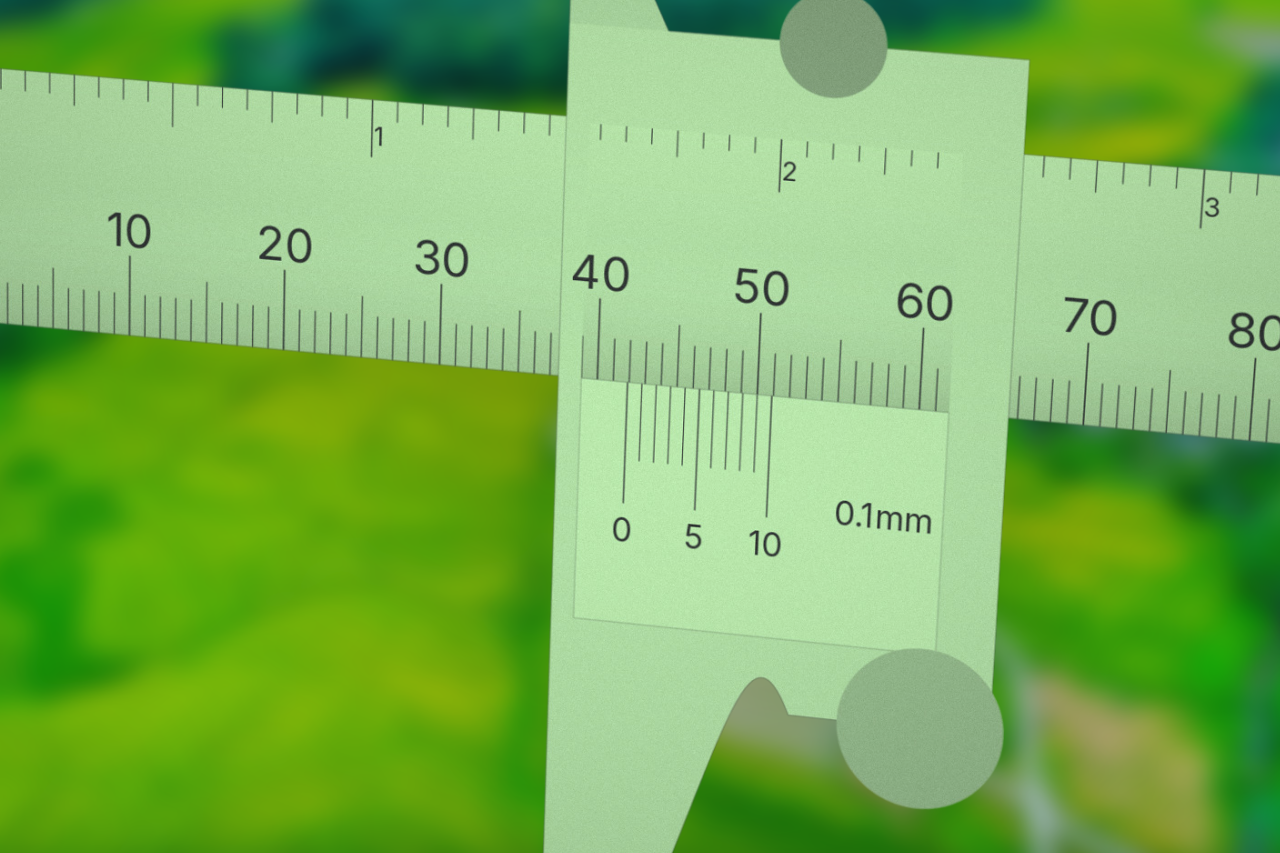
41.9 mm
